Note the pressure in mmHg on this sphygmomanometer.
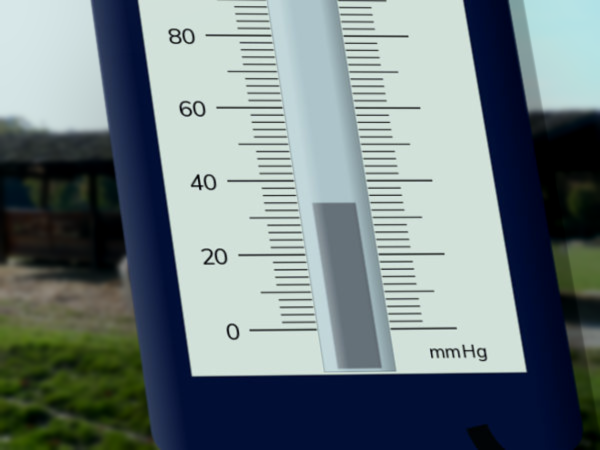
34 mmHg
